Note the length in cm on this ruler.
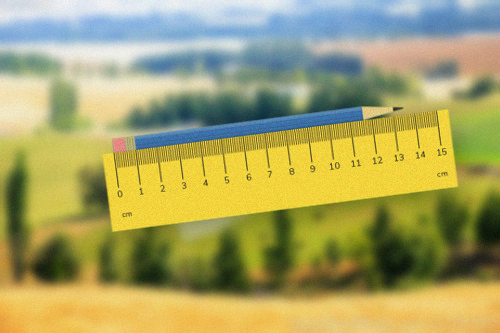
13.5 cm
